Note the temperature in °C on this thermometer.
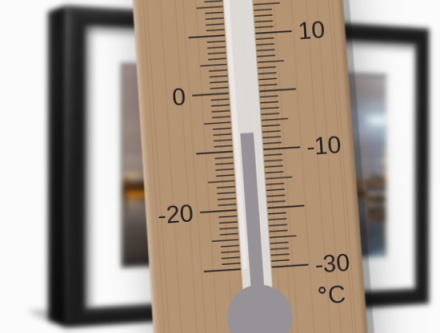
-7 °C
